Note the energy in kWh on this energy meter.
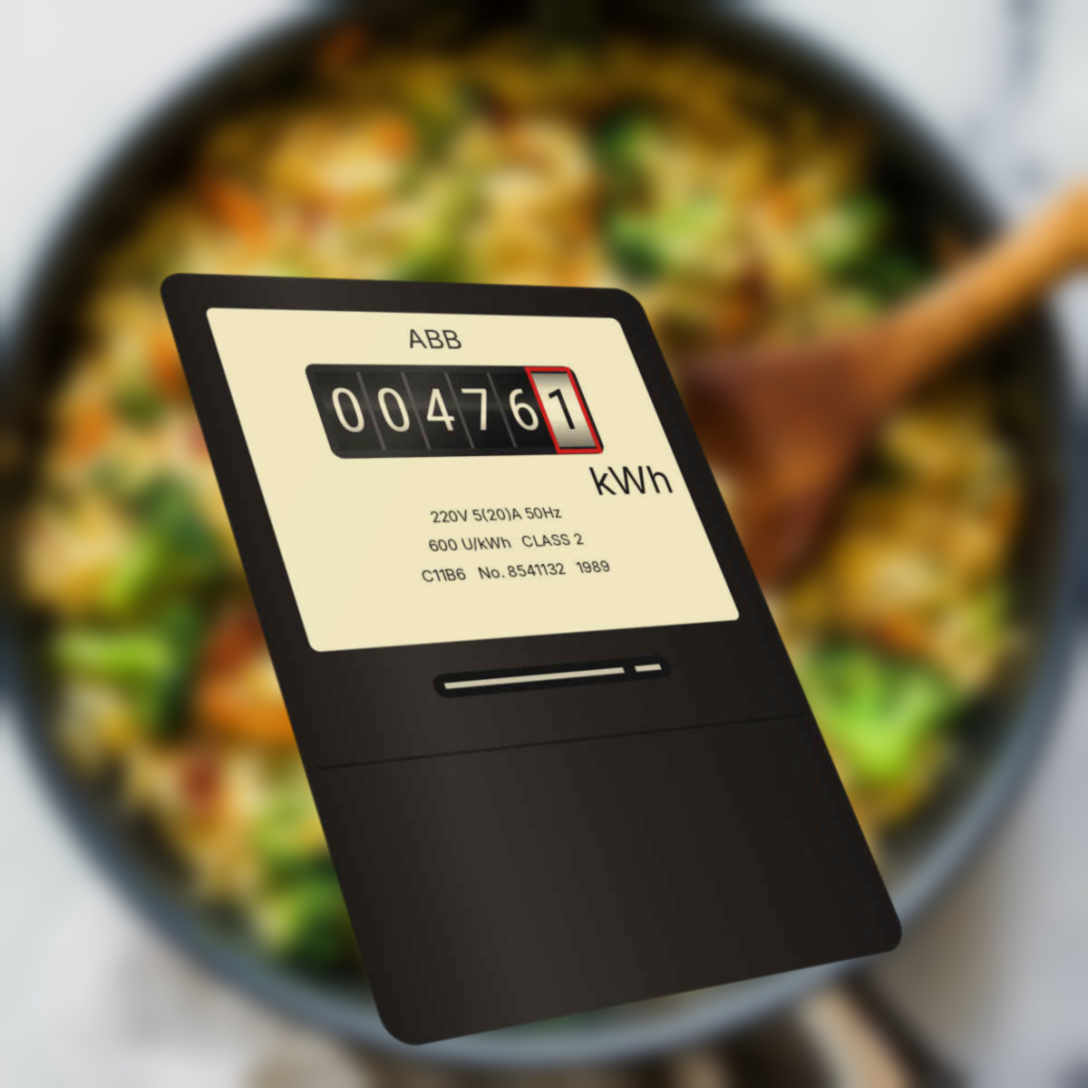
476.1 kWh
